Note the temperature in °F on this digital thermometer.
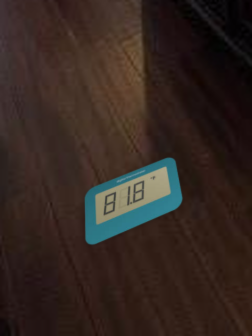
81.8 °F
